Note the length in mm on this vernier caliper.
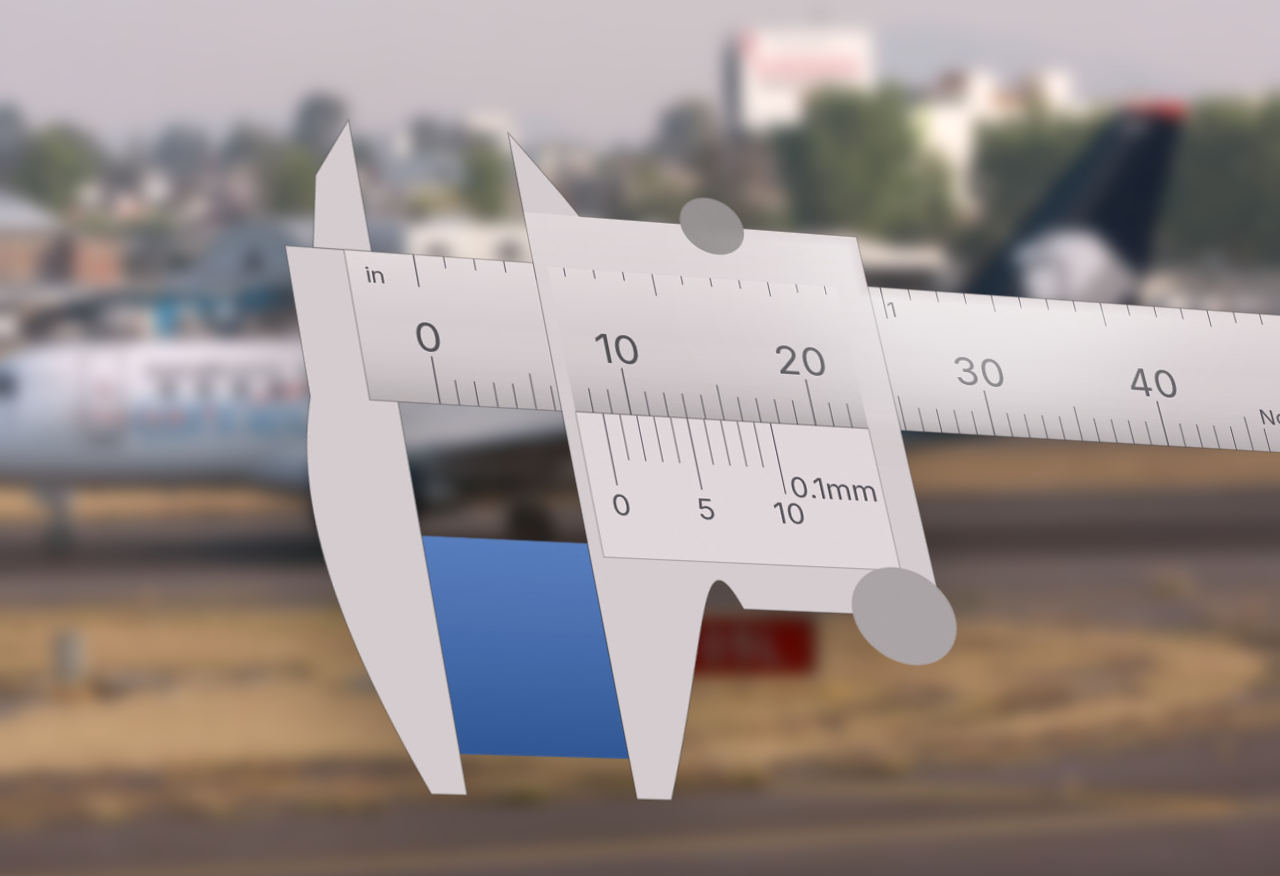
8.5 mm
